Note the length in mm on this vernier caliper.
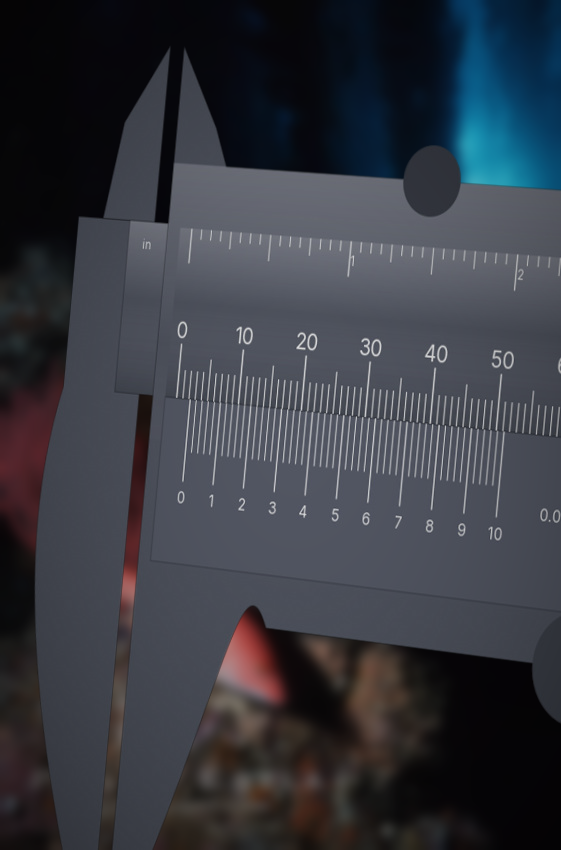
2.2 mm
